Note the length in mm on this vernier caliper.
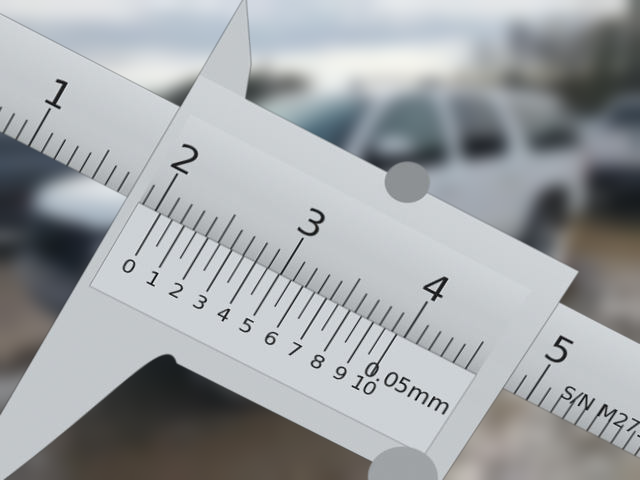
20.4 mm
